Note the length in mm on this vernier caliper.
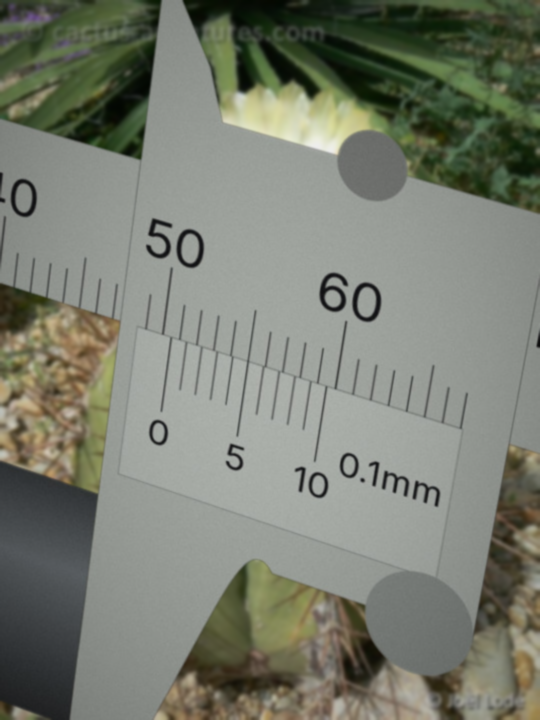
50.5 mm
